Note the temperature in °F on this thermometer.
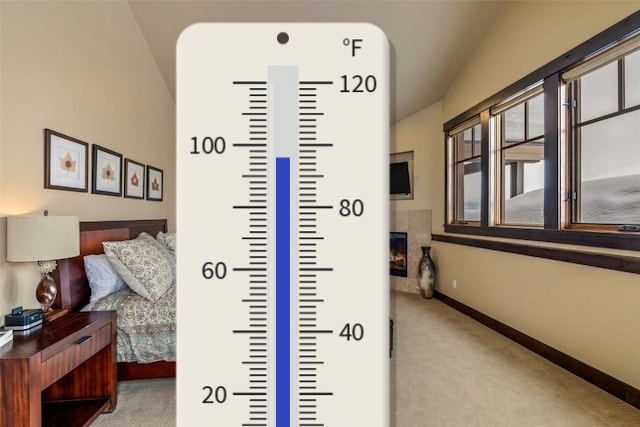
96 °F
